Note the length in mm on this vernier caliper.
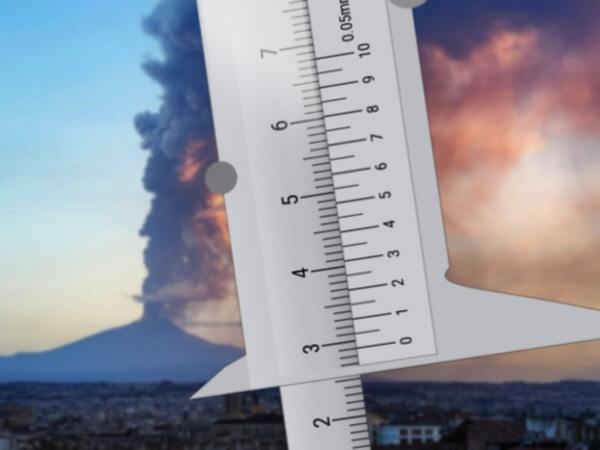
29.0 mm
